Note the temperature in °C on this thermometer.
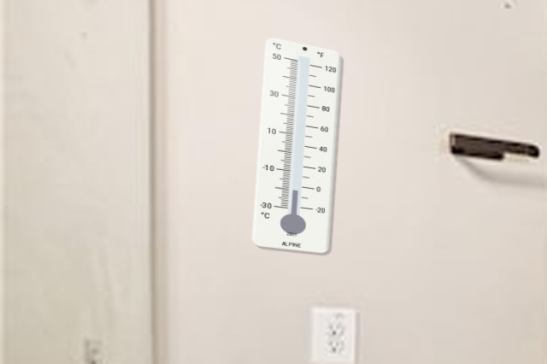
-20 °C
